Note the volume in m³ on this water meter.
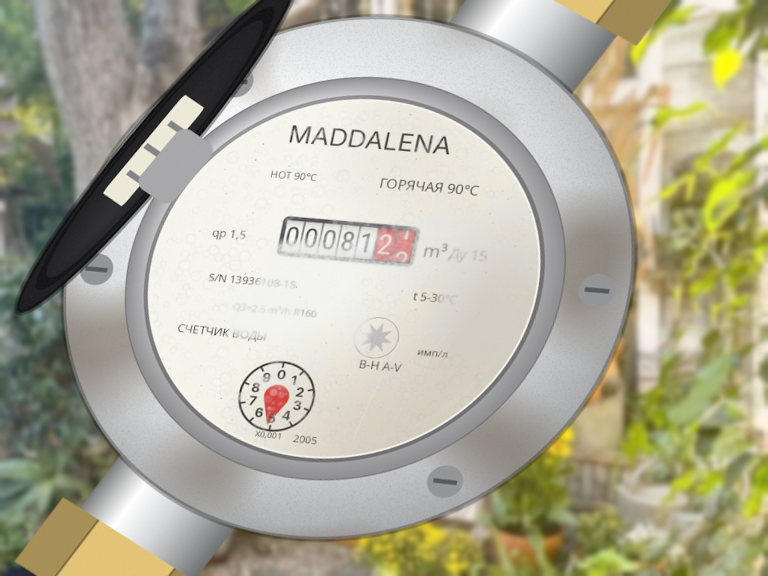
81.215 m³
